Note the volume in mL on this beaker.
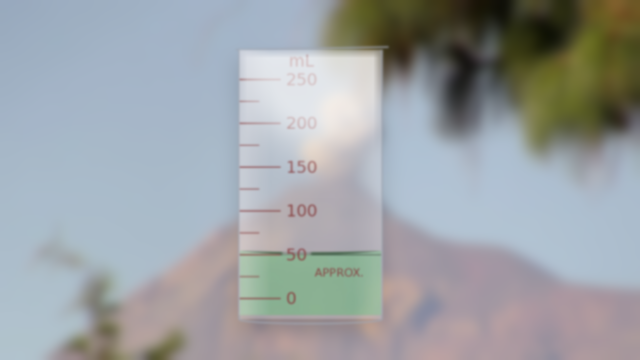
50 mL
